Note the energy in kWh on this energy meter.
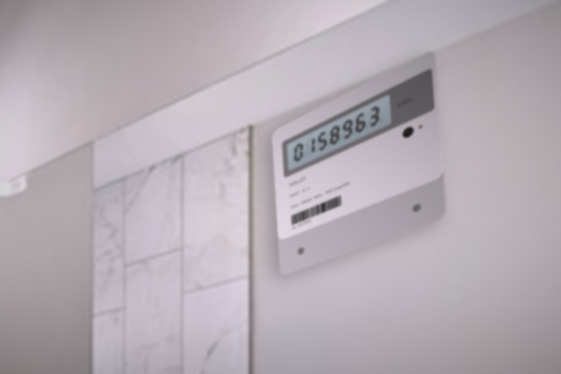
158963 kWh
